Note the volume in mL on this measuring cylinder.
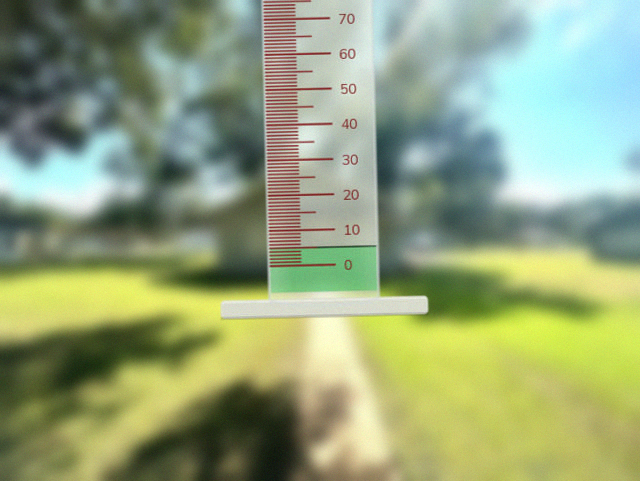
5 mL
